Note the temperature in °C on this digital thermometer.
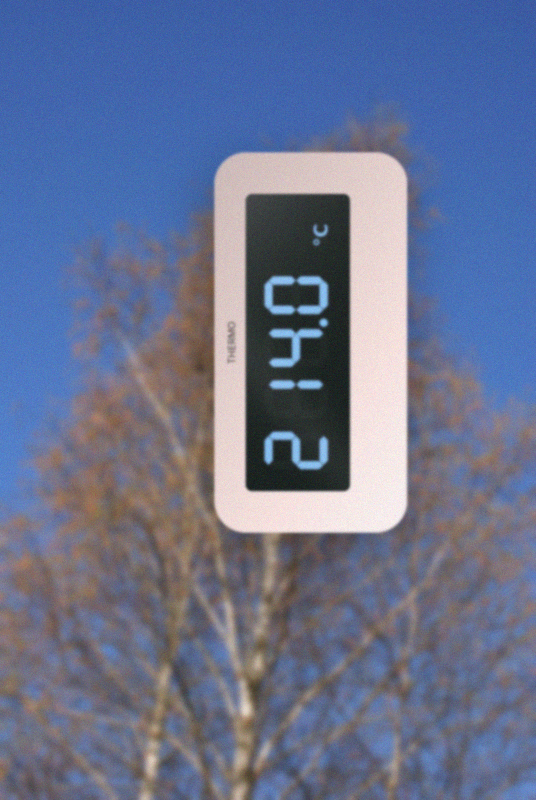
214.0 °C
